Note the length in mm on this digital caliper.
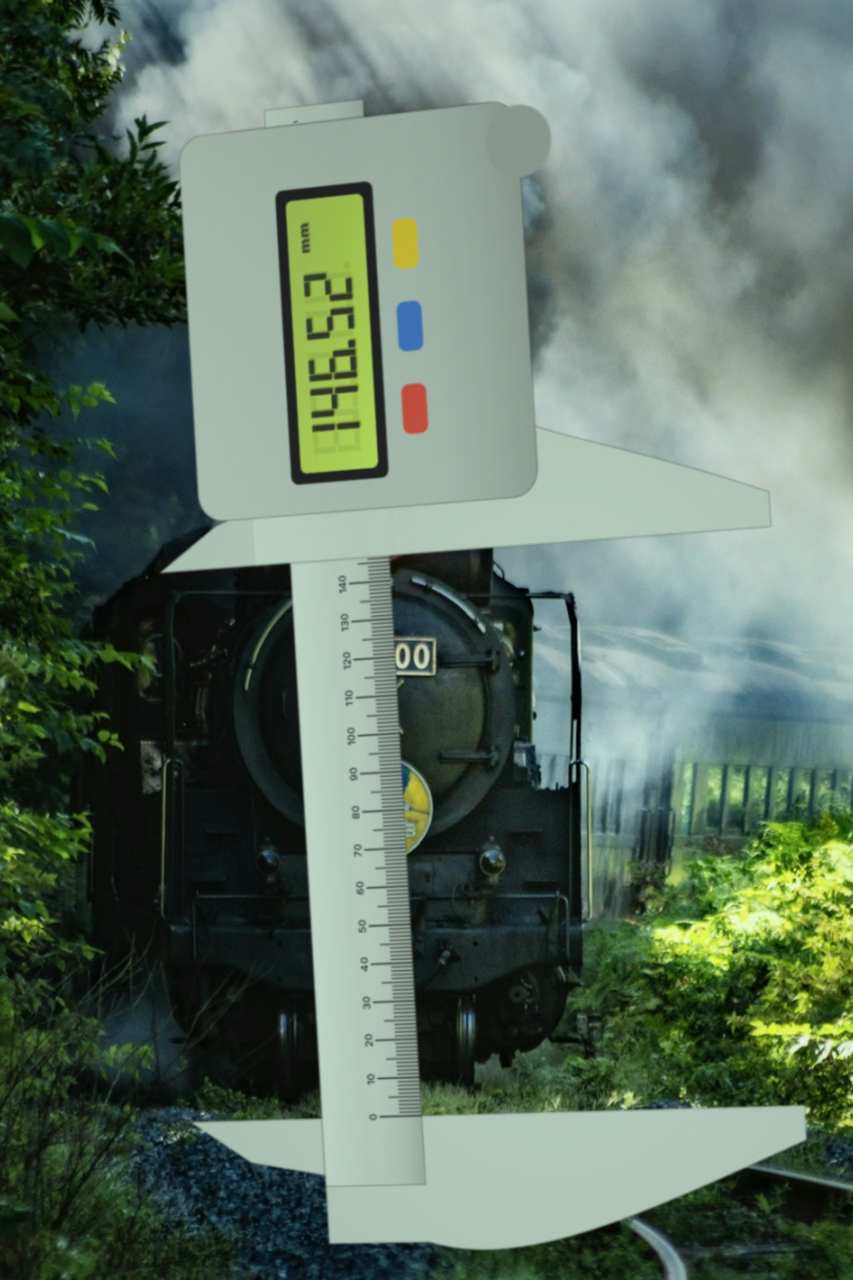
146.52 mm
